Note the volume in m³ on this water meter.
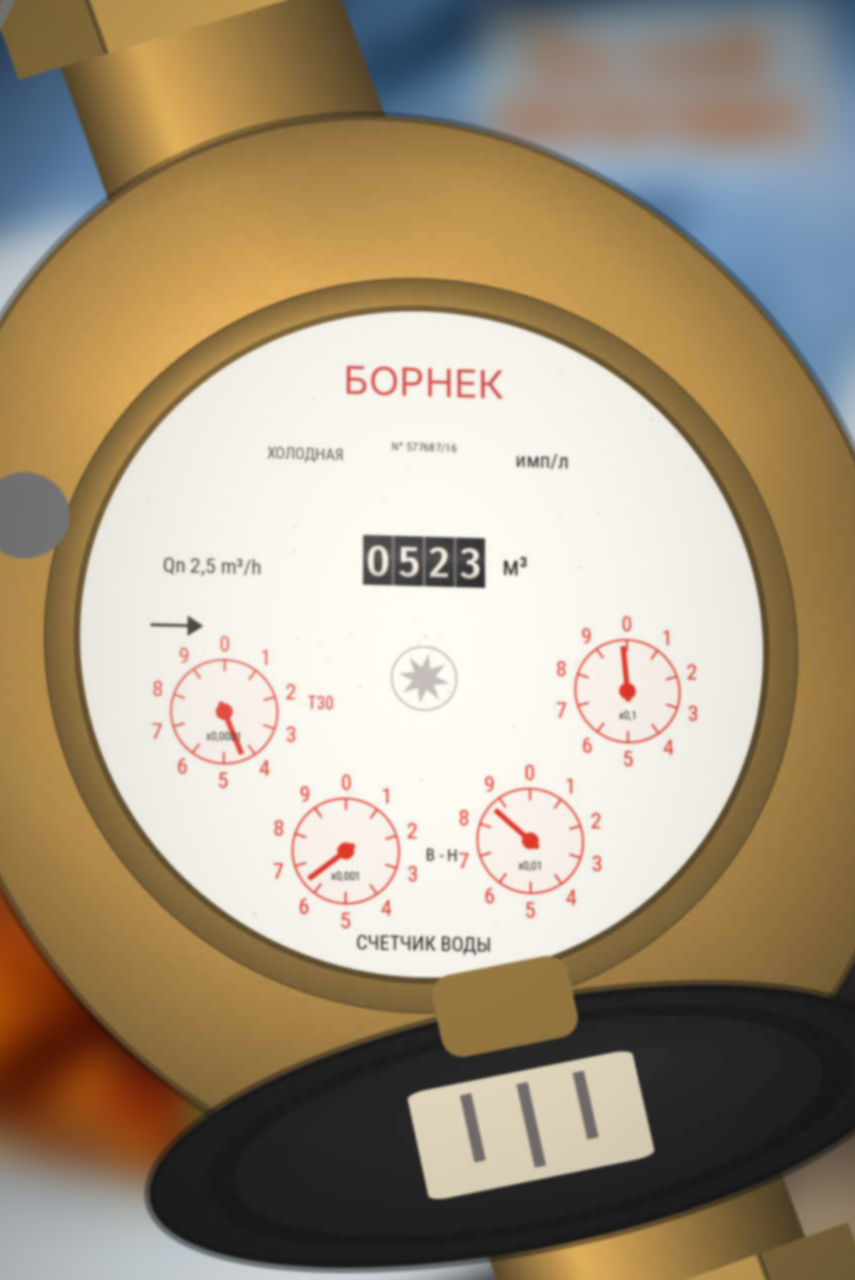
522.9864 m³
